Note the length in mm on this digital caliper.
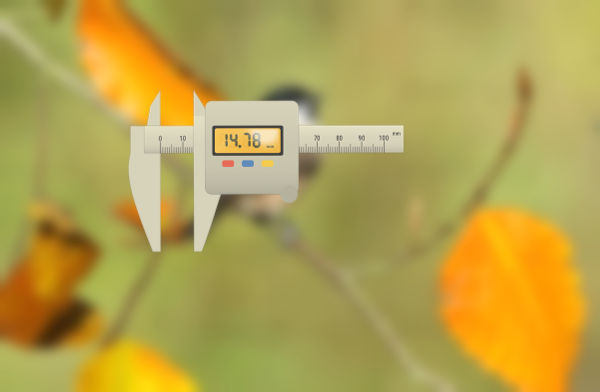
14.78 mm
